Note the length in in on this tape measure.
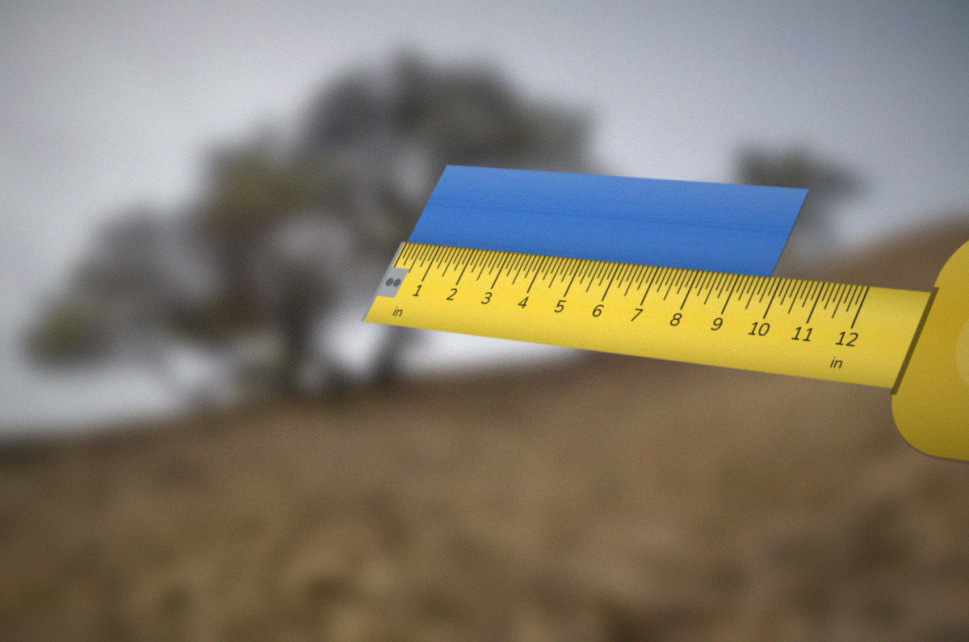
9.75 in
